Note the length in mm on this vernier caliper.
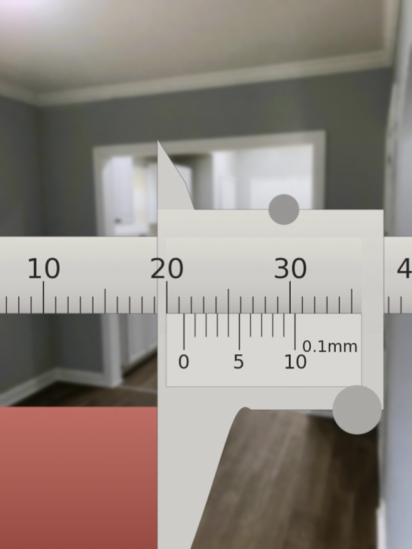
21.4 mm
